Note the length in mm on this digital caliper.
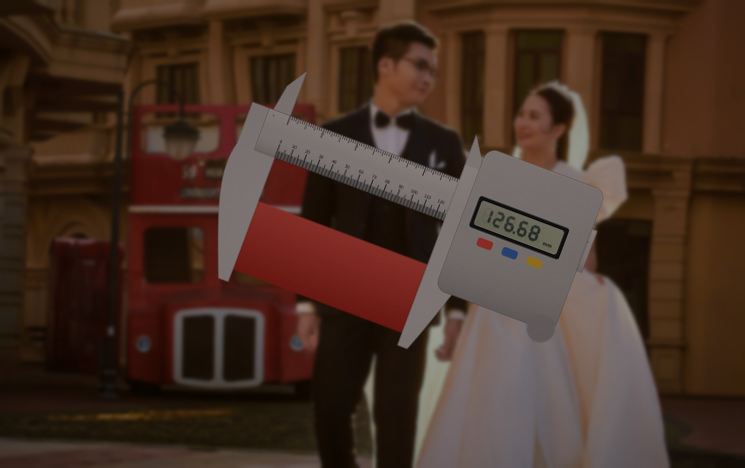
126.68 mm
